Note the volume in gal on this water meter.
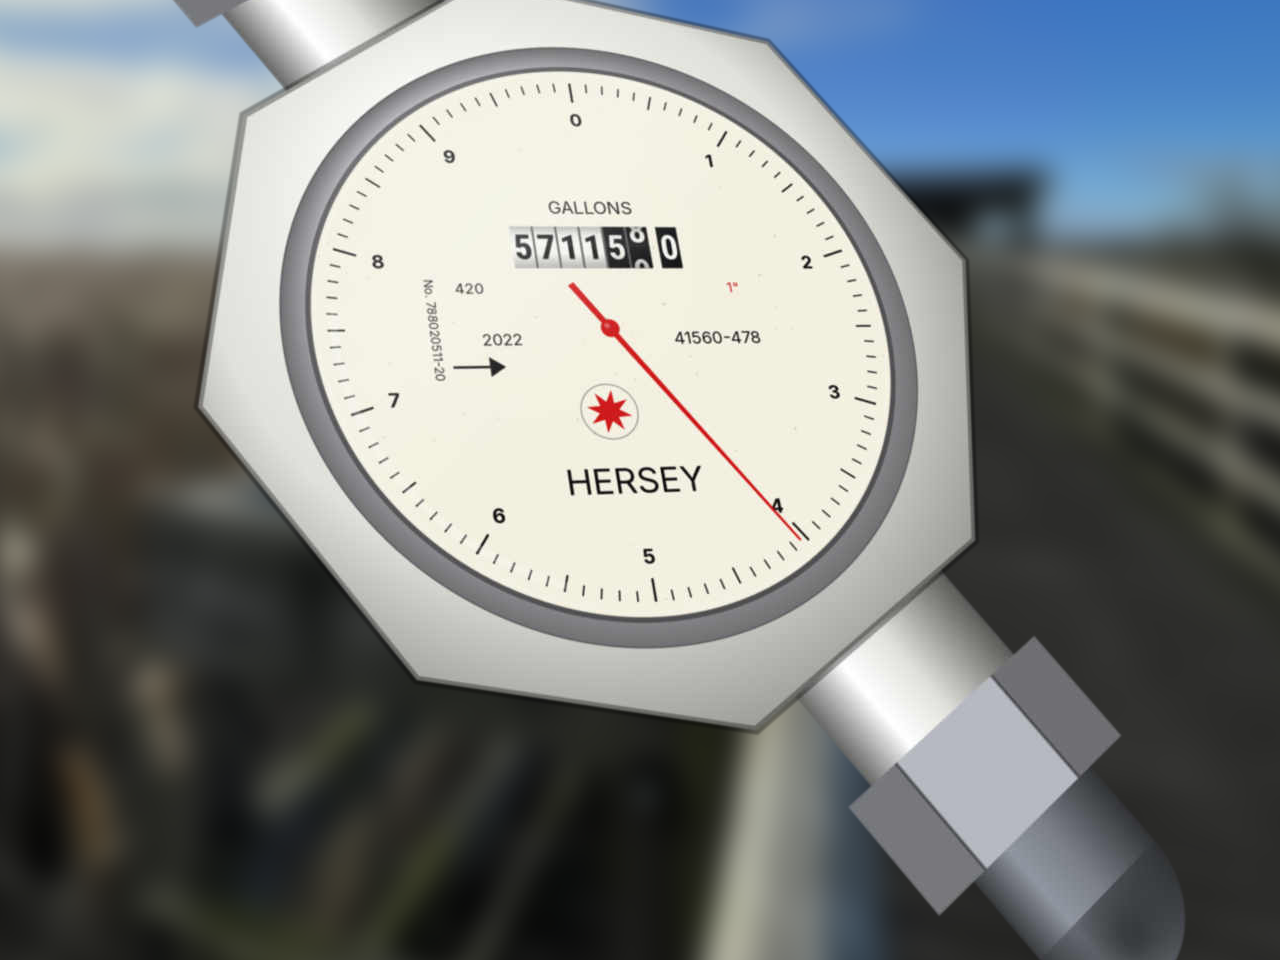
5711584.0 gal
